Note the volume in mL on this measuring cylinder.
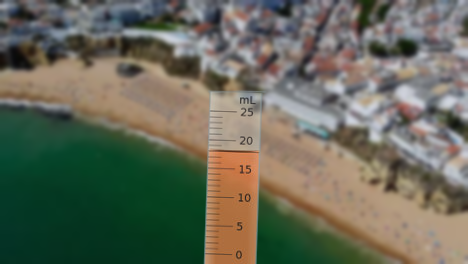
18 mL
